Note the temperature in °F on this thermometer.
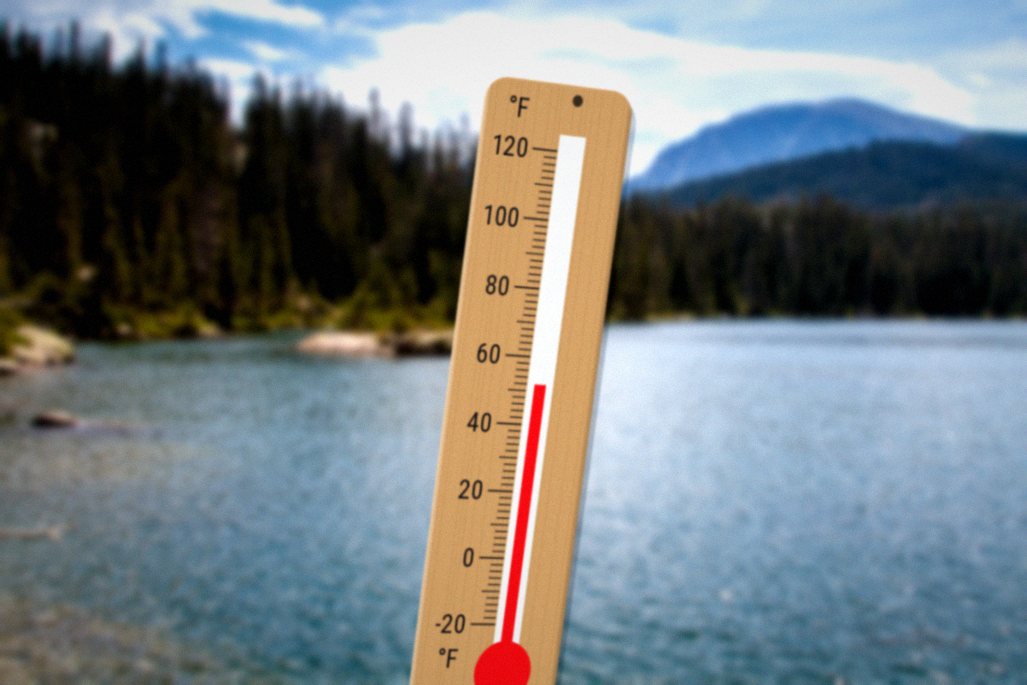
52 °F
